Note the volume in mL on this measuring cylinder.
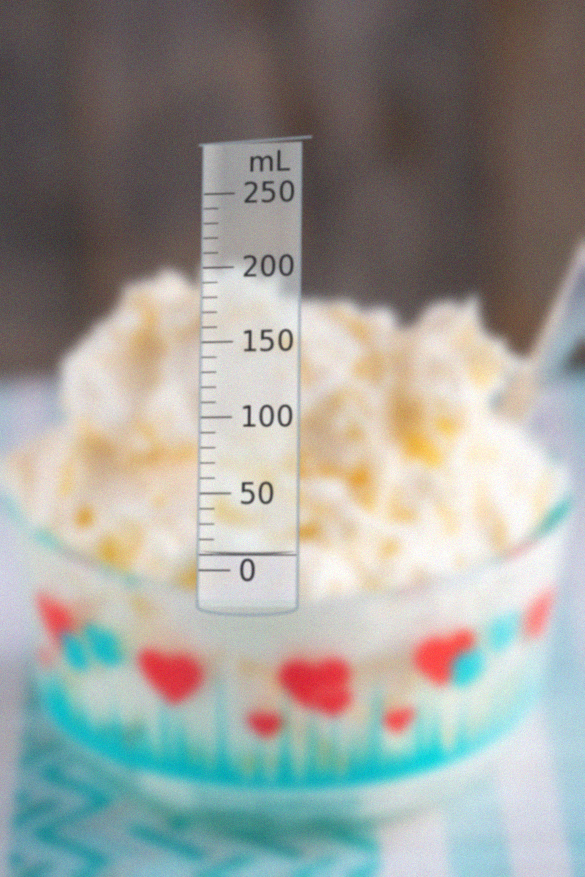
10 mL
